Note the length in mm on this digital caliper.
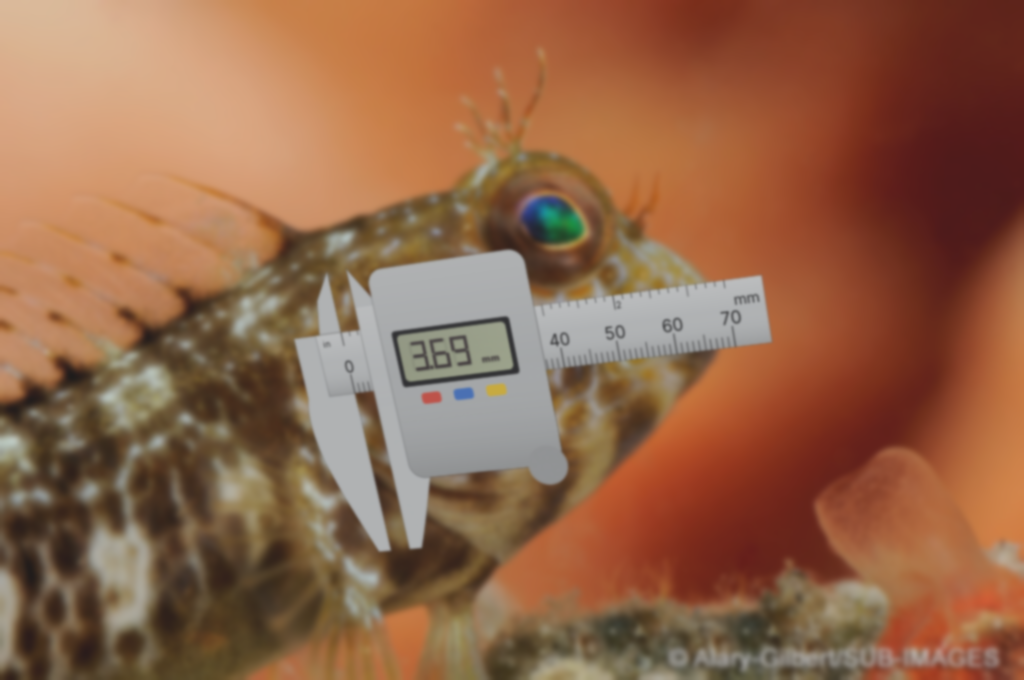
3.69 mm
